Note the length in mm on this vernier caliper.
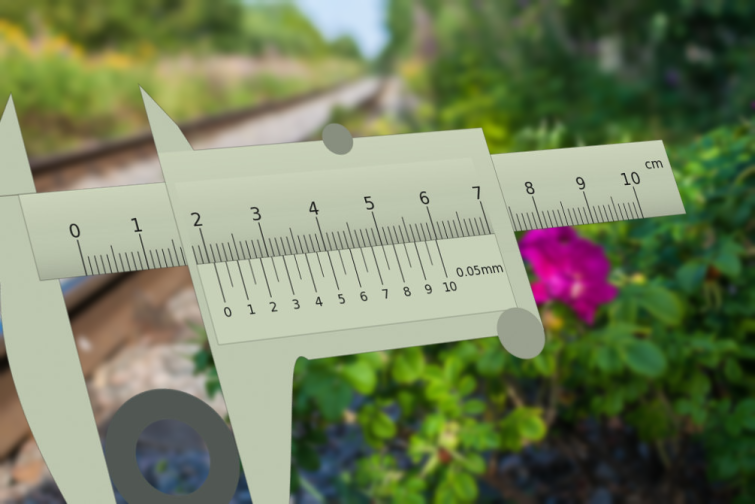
20.8 mm
